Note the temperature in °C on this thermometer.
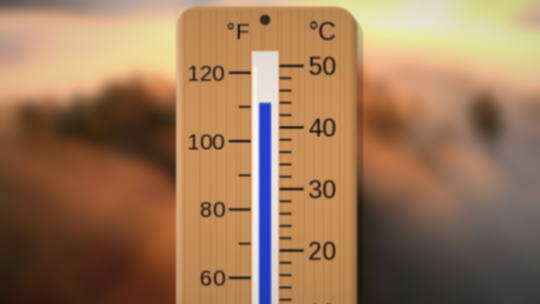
44 °C
